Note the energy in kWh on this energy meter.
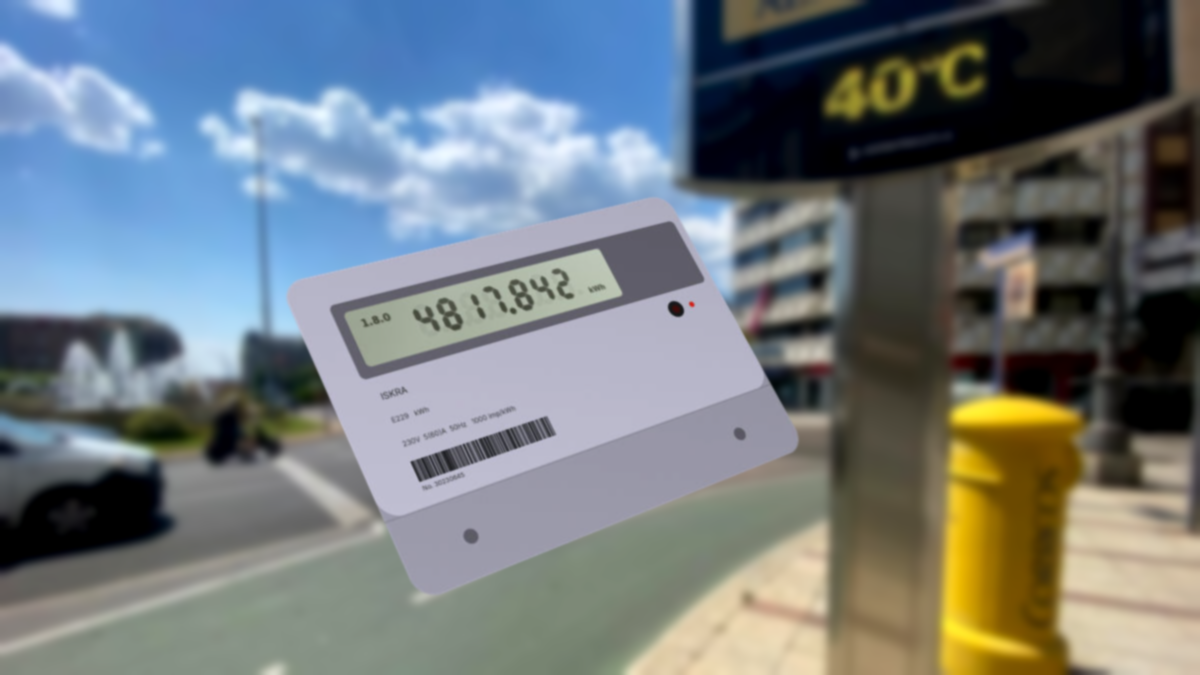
4817.842 kWh
